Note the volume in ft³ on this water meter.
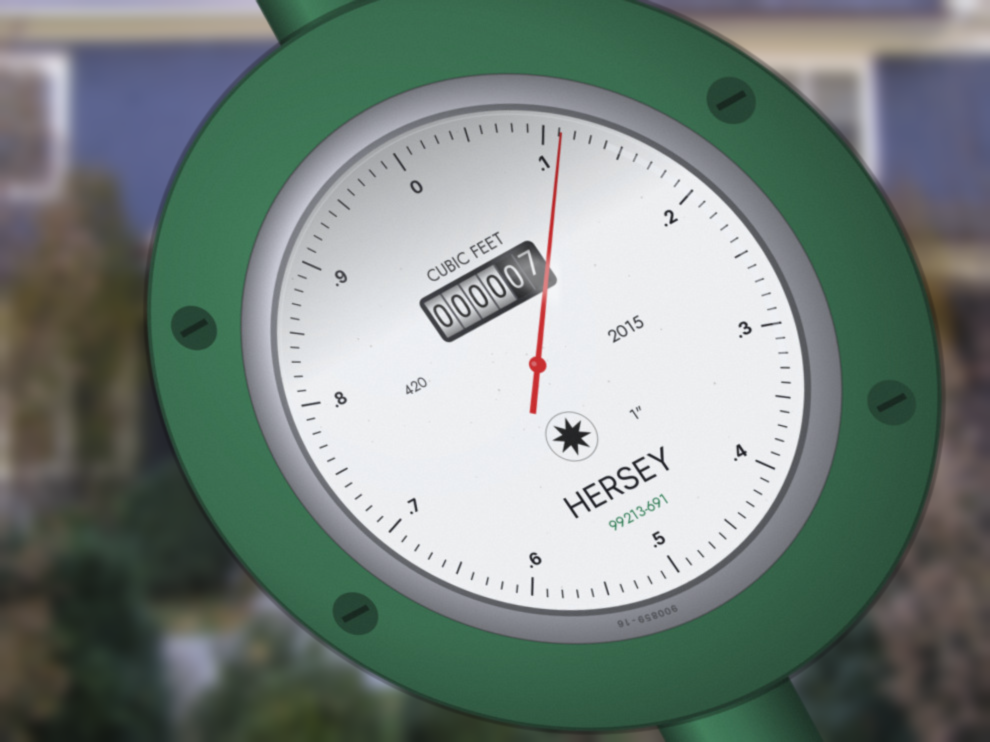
7.11 ft³
